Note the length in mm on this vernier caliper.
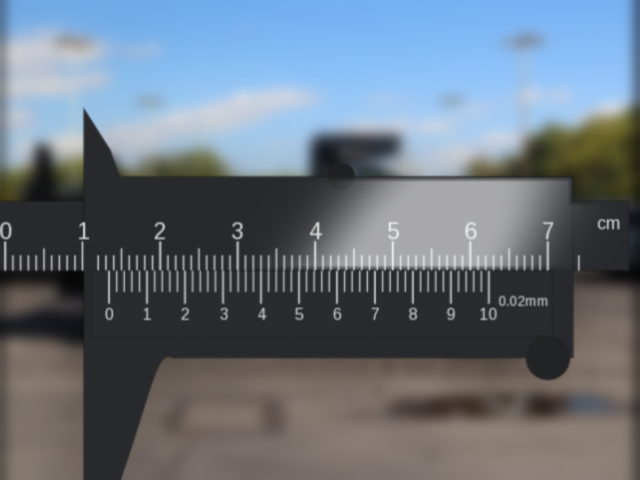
13.4 mm
